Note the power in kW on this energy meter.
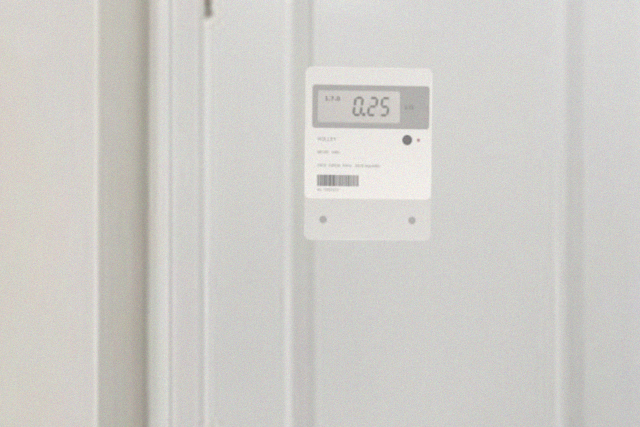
0.25 kW
